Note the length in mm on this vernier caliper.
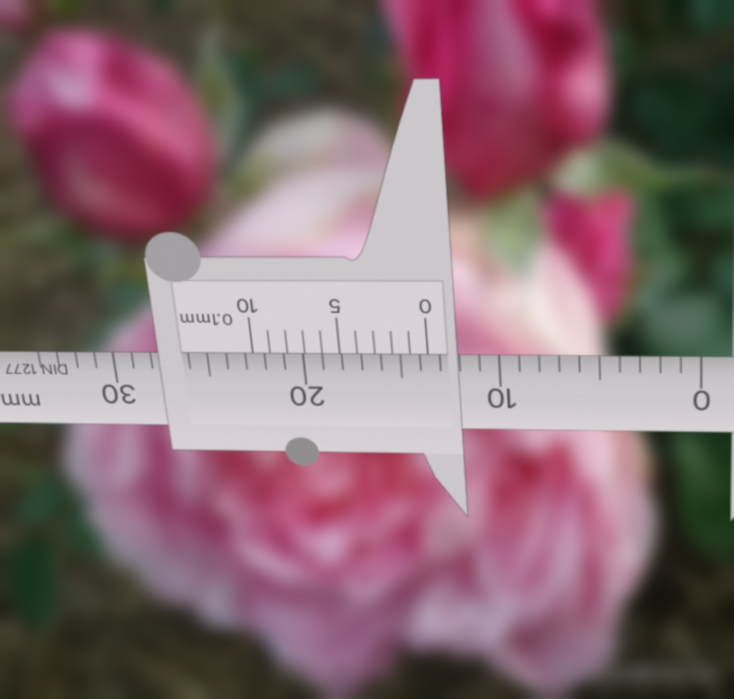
13.6 mm
